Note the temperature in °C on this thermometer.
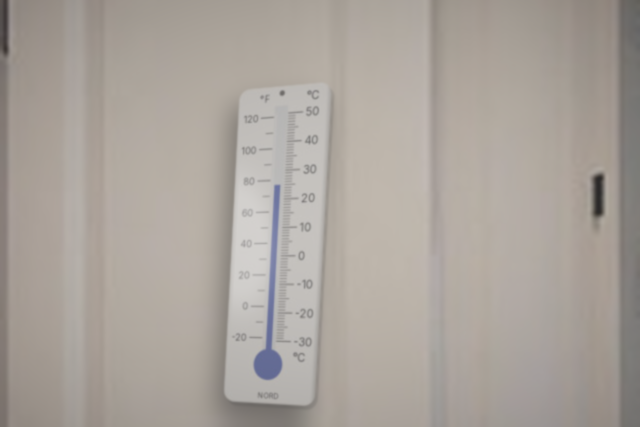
25 °C
